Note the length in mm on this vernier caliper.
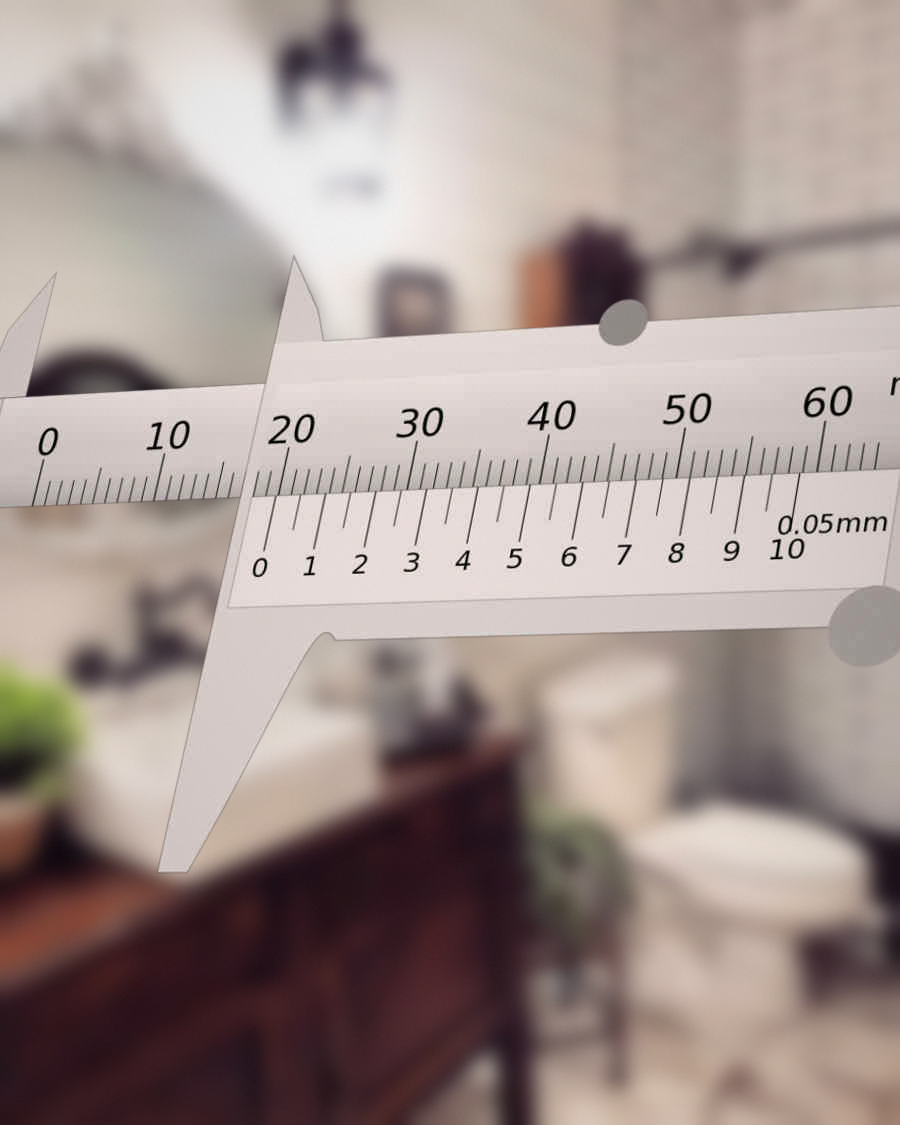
19.8 mm
